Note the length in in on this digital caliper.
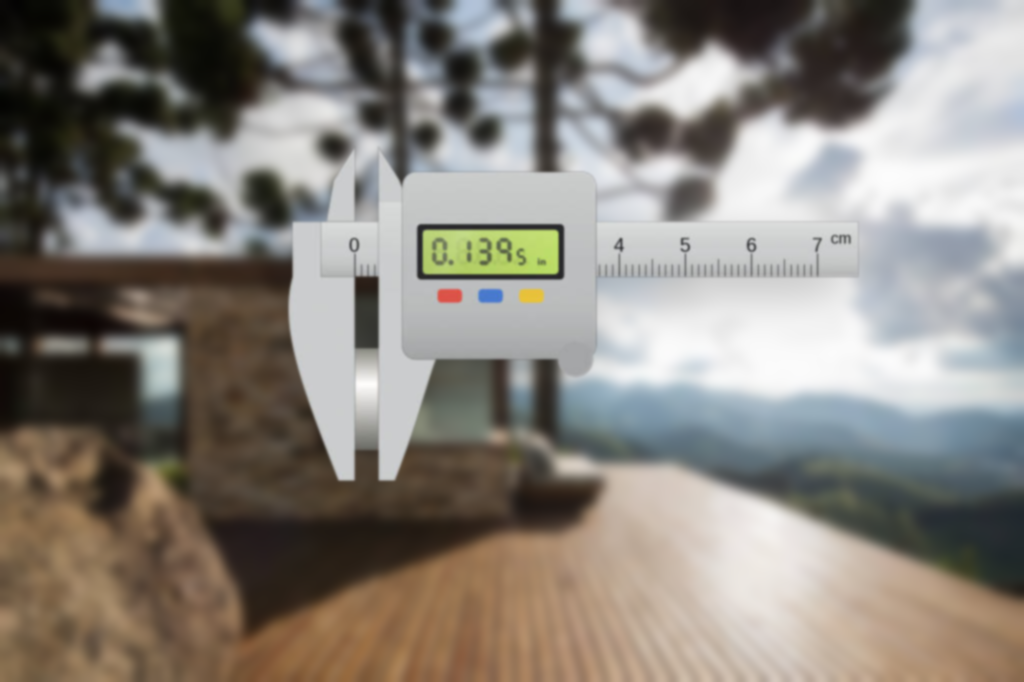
0.1395 in
